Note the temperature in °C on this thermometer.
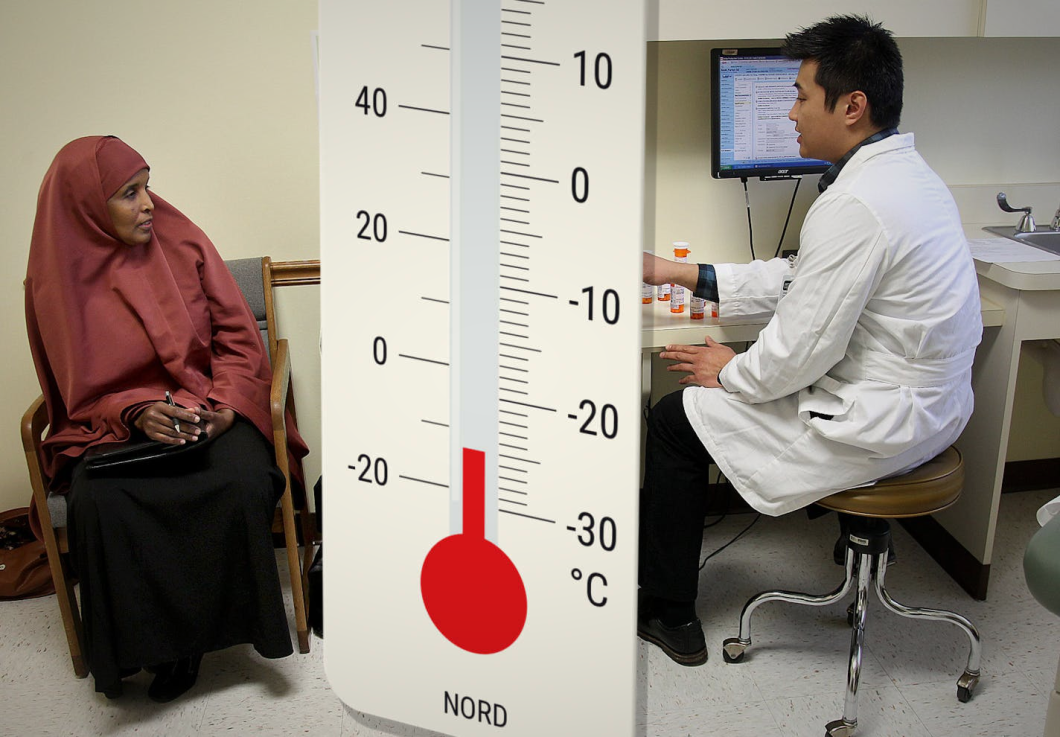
-25 °C
